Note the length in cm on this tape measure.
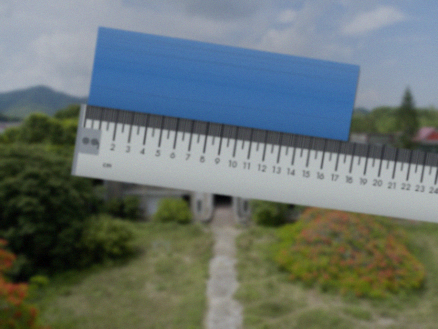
17.5 cm
